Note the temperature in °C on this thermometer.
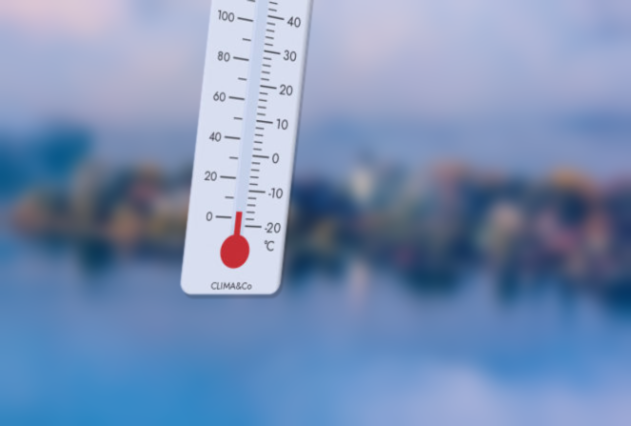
-16 °C
